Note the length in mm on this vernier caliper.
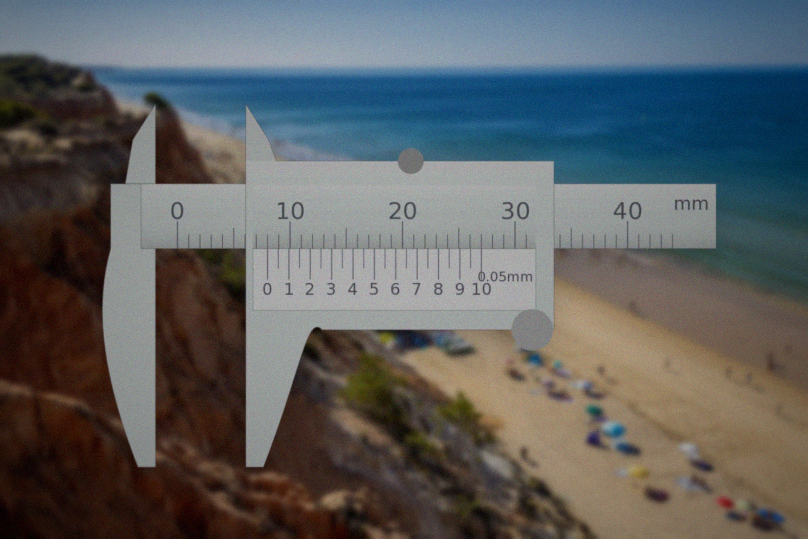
8.0 mm
